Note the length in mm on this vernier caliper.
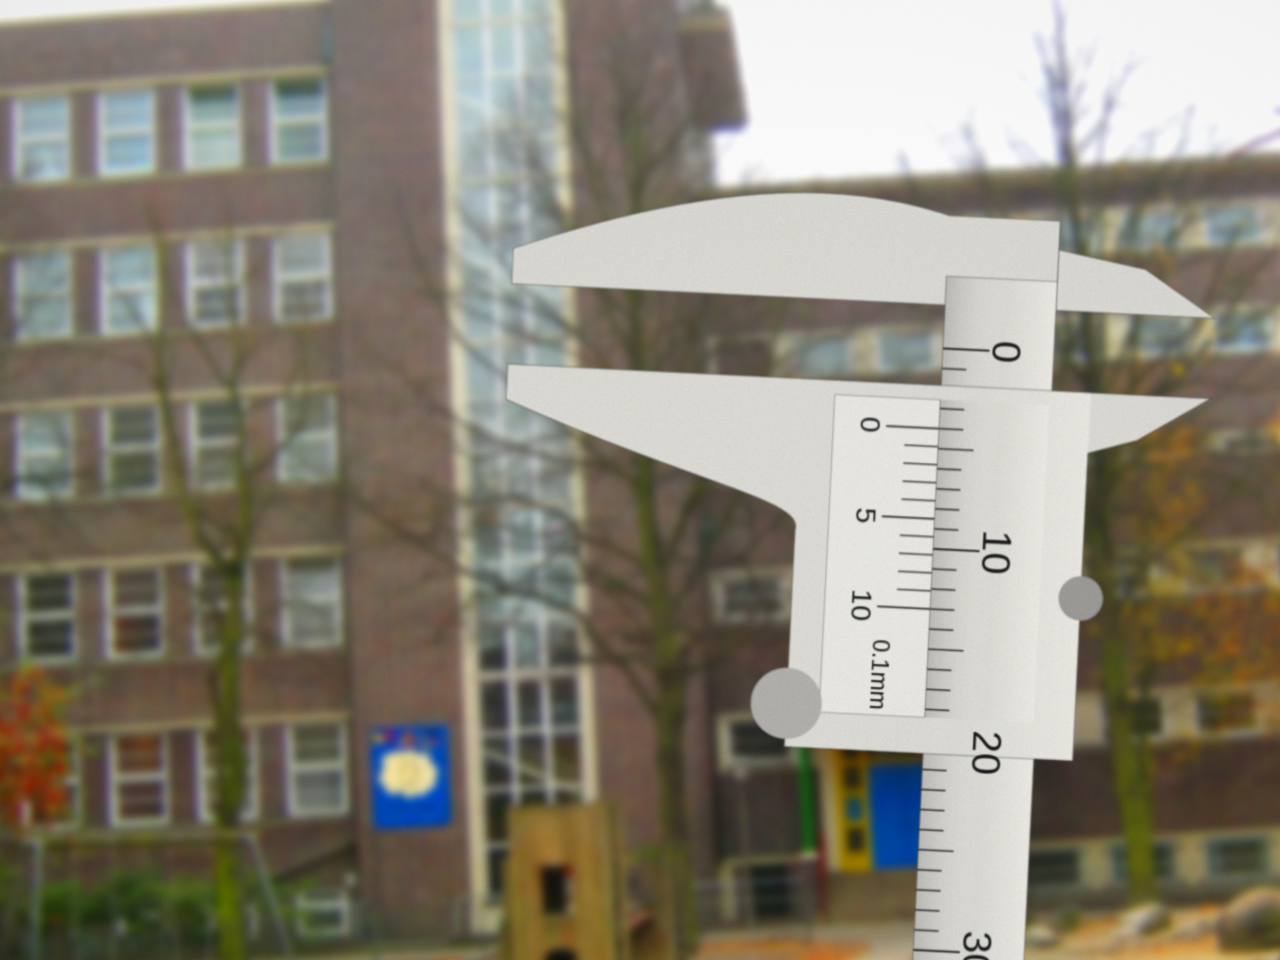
4.0 mm
